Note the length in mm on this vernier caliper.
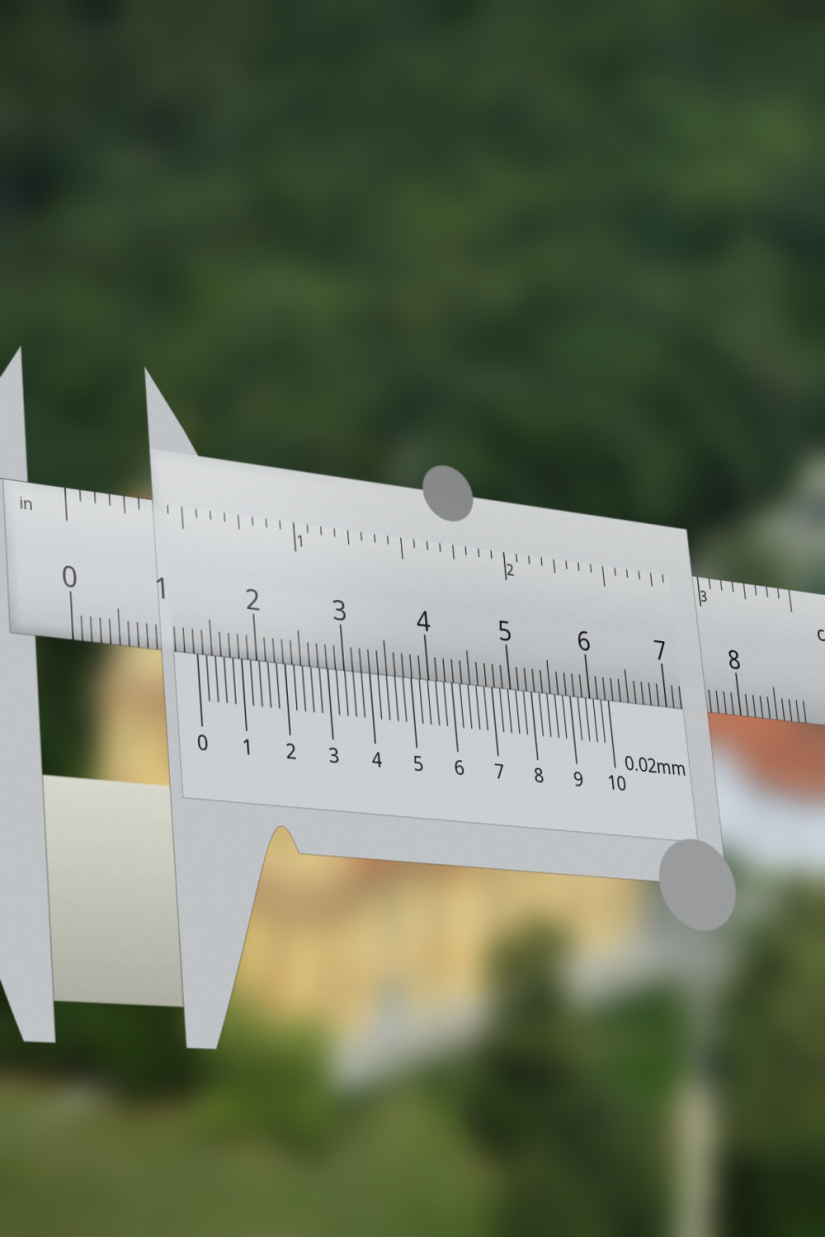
13.4 mm
